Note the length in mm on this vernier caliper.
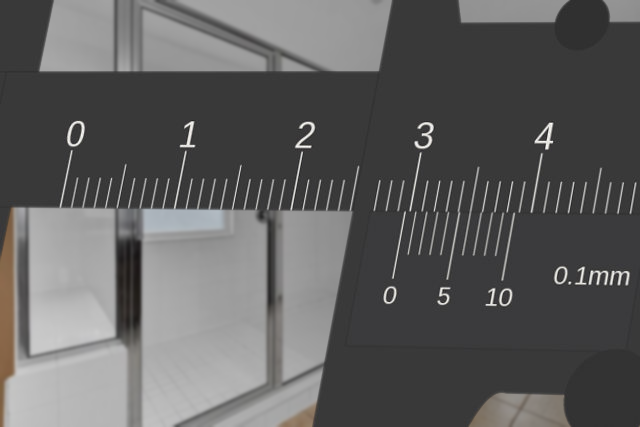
29.6 mm
